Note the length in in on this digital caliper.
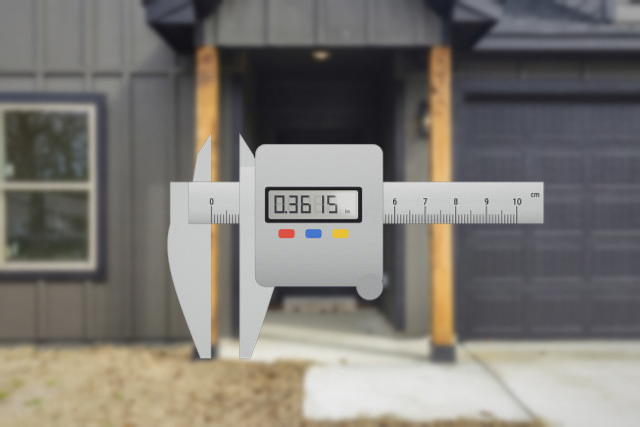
0.3615 in
